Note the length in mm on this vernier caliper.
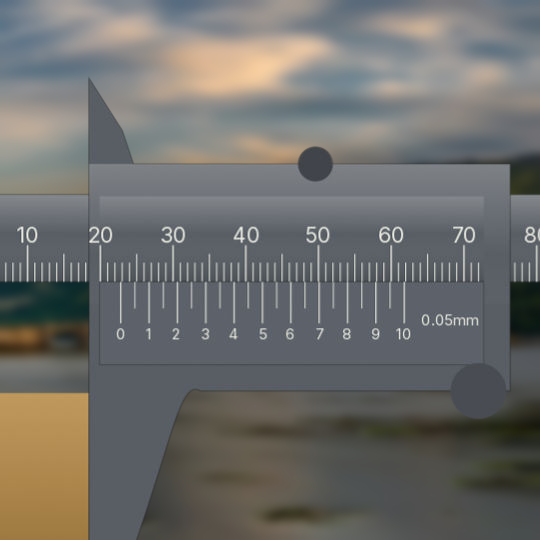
22.8 mm
